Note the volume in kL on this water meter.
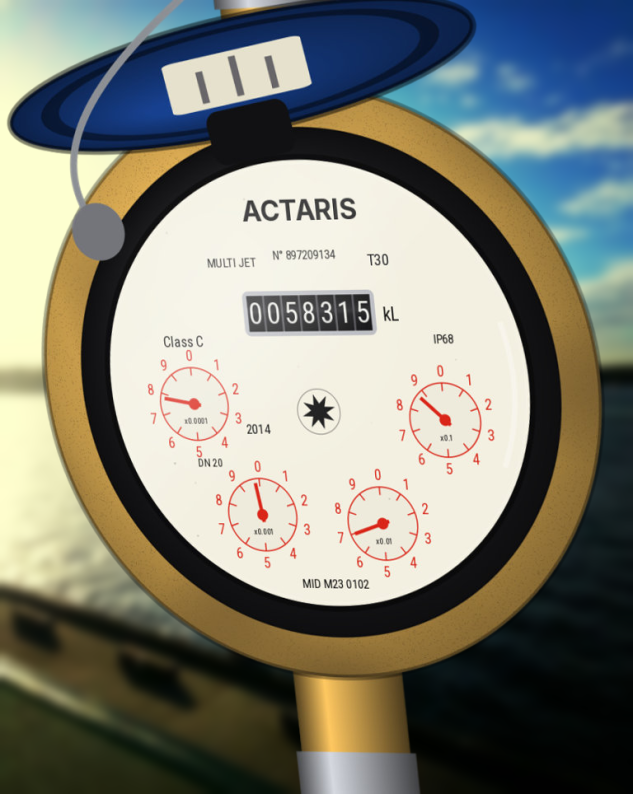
58315.8697 kL
